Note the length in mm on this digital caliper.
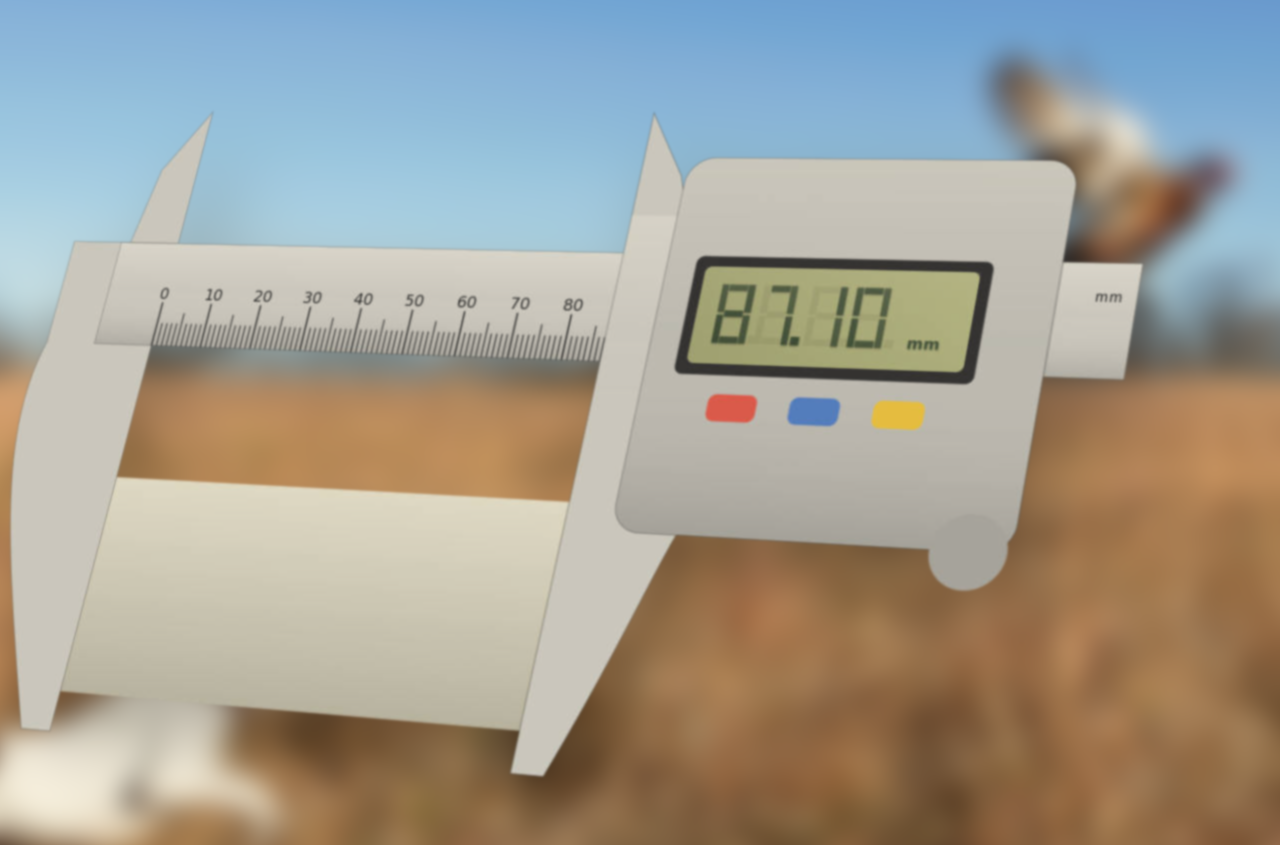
87.10 mm
